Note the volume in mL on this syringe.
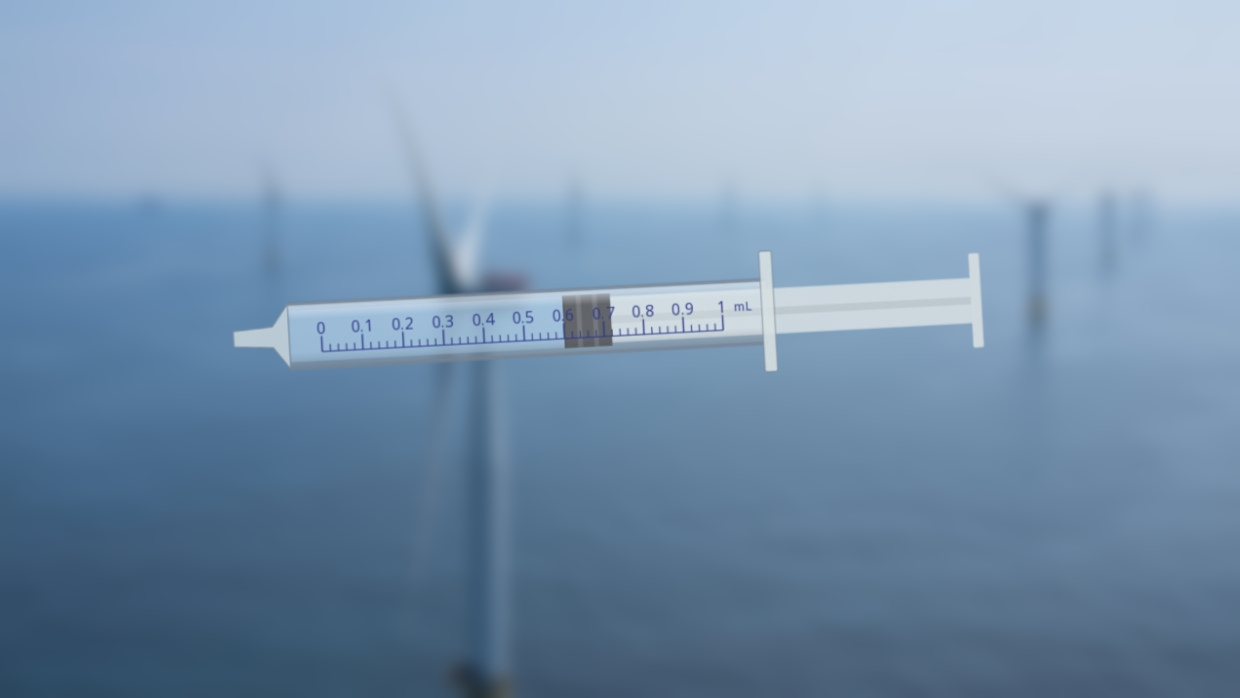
0.6 mL
